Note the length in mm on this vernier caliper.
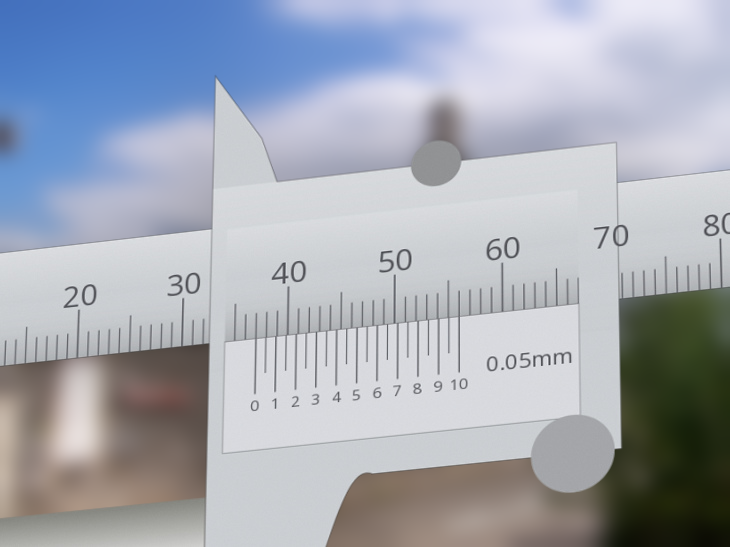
37.0 mm
